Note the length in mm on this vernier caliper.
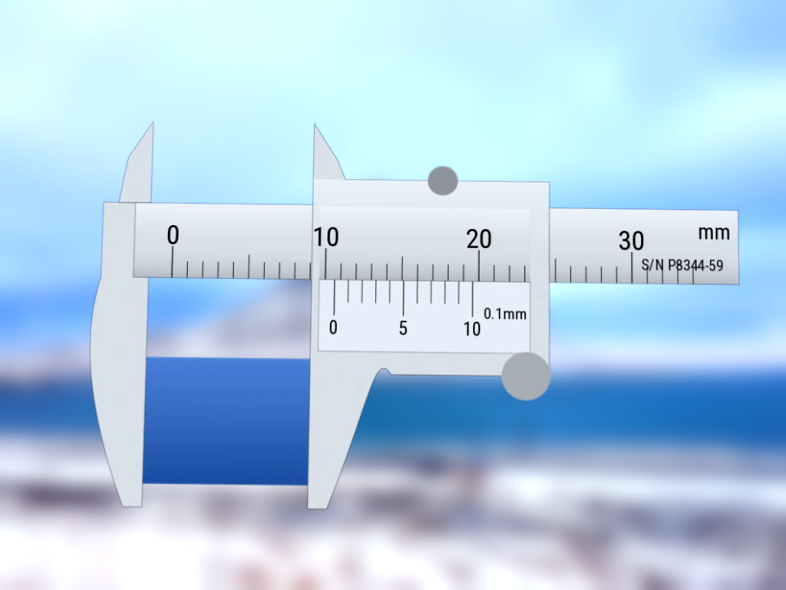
10.6 mm
